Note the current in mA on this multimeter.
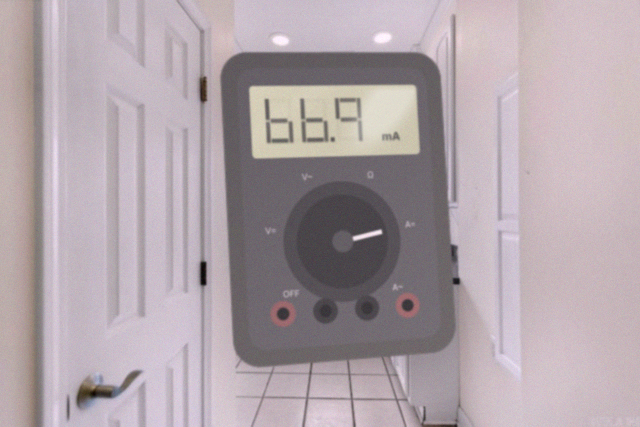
66.9 mA
